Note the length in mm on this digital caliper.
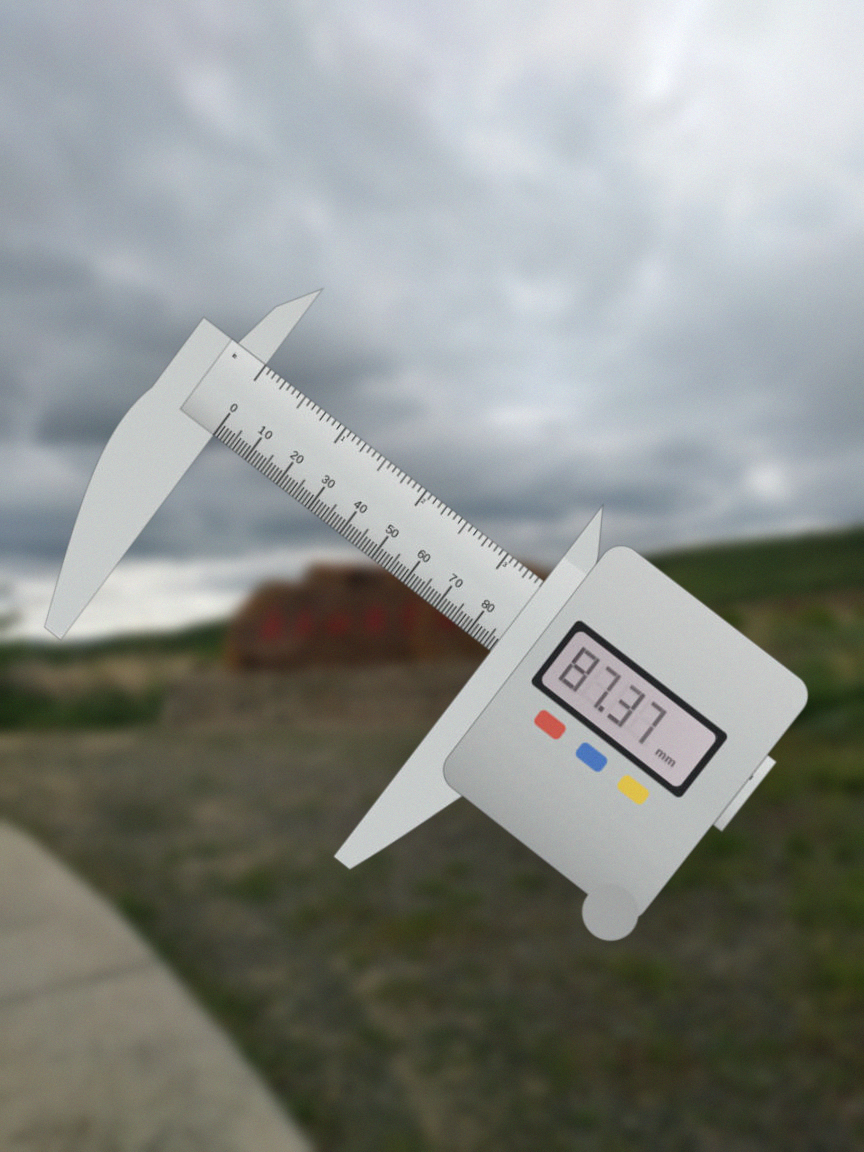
87.37 mm
